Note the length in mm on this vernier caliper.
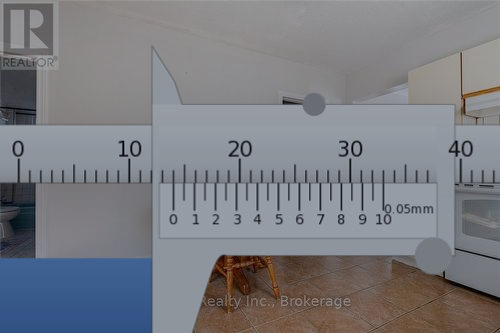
14.0 mm
